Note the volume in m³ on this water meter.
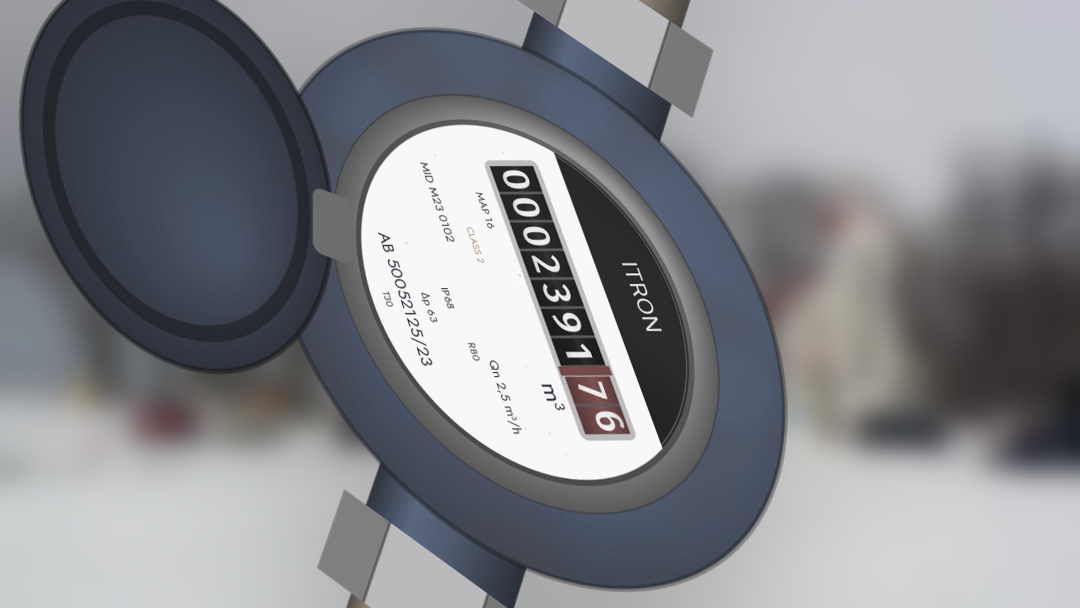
2391.76 m³
